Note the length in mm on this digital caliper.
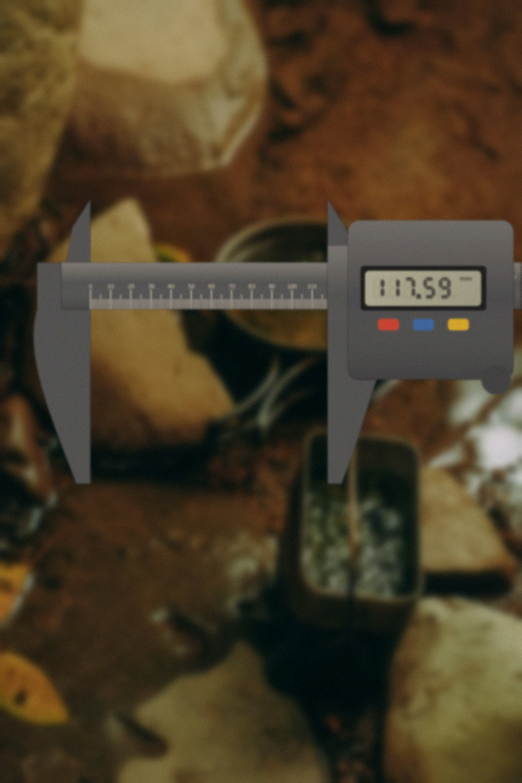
117.59 mm
